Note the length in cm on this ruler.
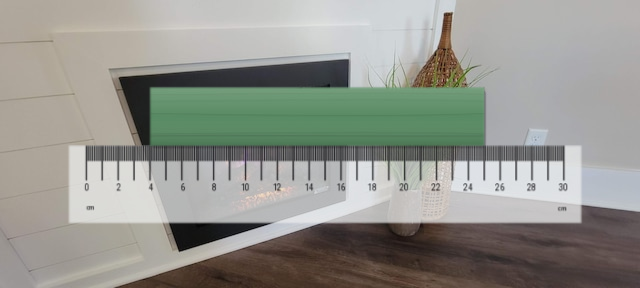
21 cm
